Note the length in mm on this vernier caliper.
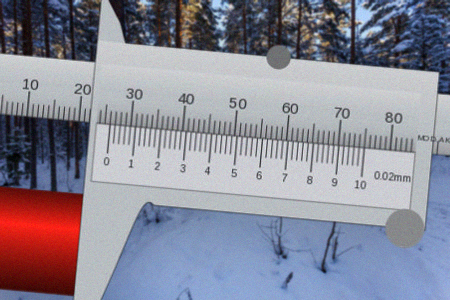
26.0 mm
